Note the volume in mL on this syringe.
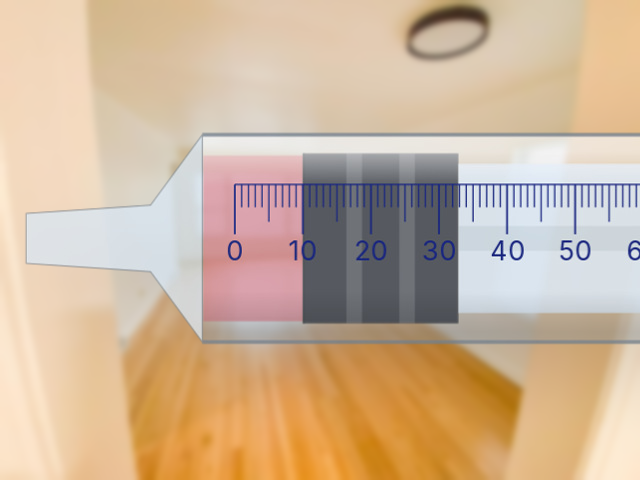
10 mL
